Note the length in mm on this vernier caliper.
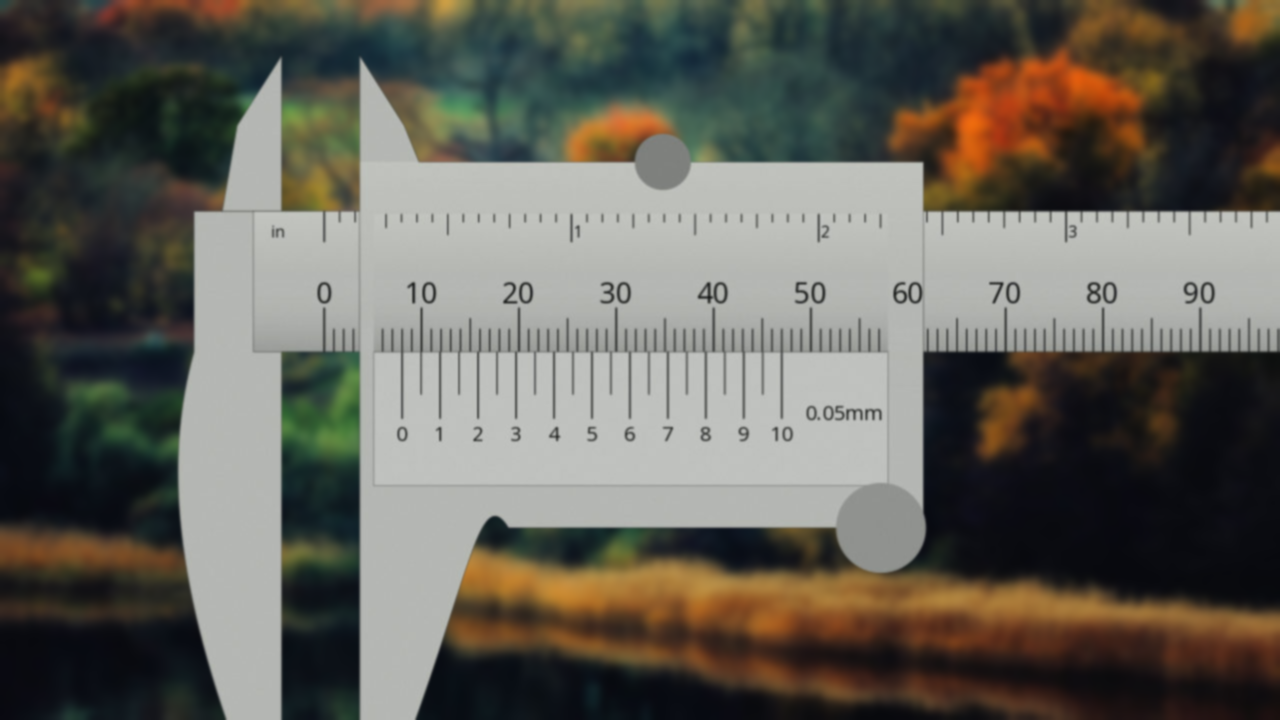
8.0 mm
